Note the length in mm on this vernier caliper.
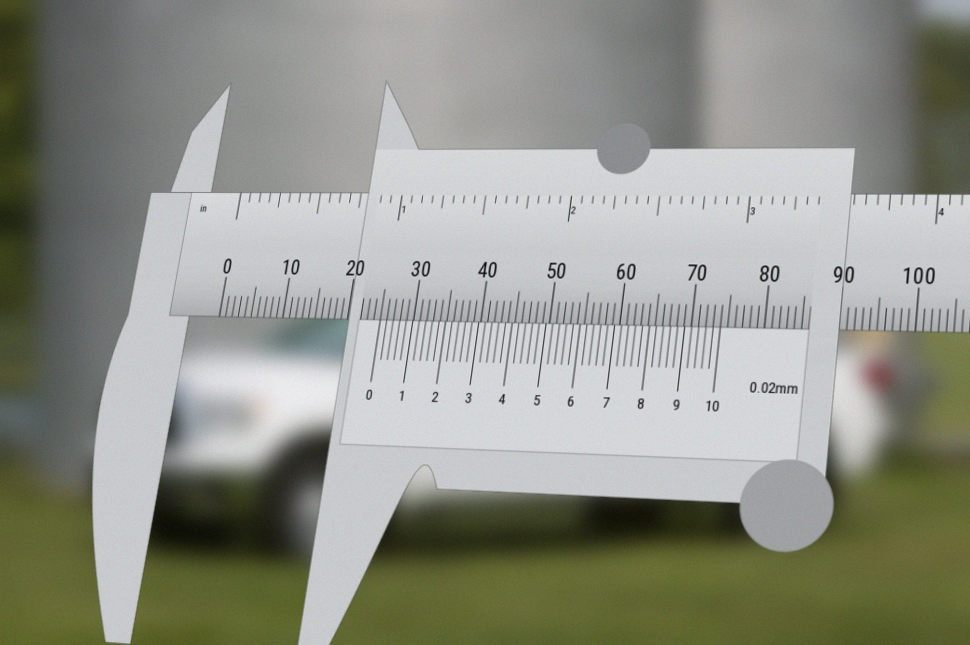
25.0 mm
